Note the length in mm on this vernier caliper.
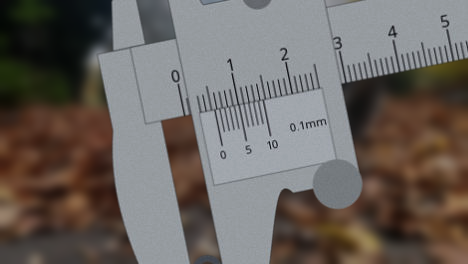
5.6 mm
